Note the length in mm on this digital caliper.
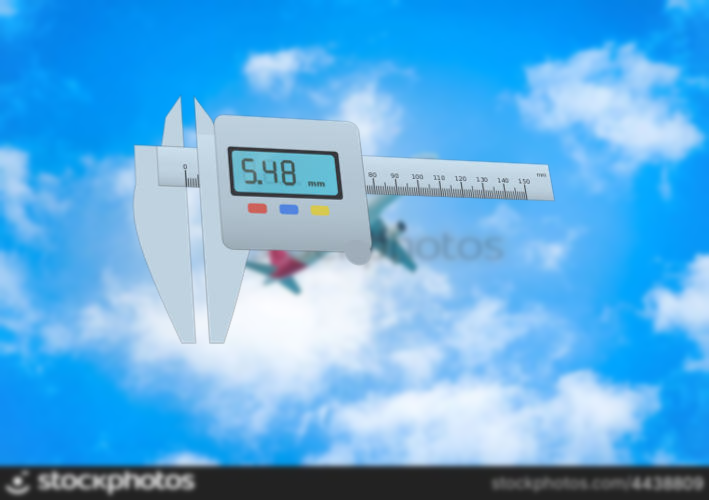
5.48 mm
